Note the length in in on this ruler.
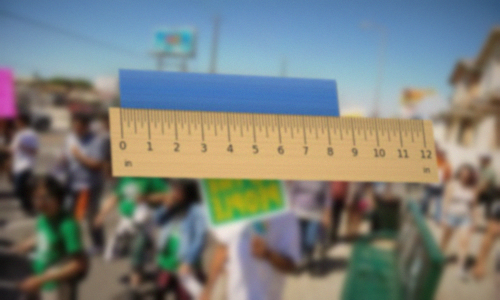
8.5 in
